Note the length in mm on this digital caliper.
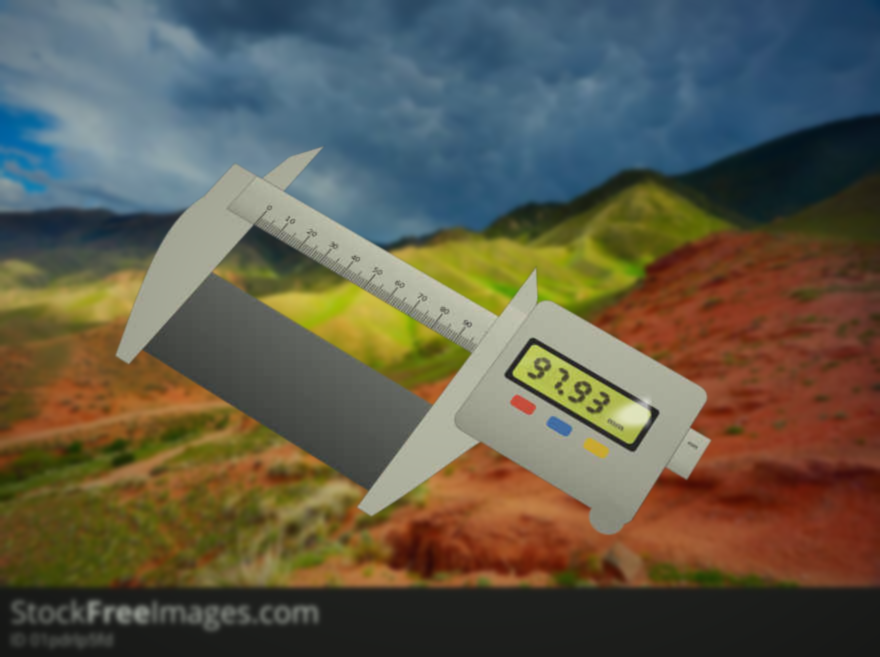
97.93 mm
